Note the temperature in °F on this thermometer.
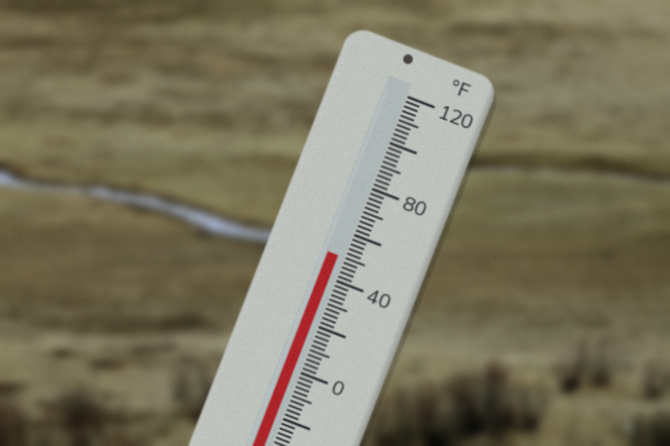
50 °F
